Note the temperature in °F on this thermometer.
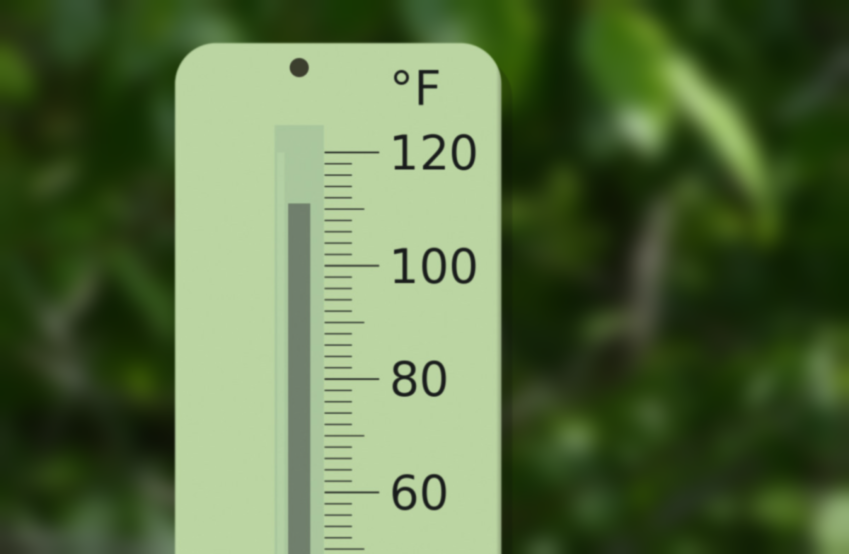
111 °F
